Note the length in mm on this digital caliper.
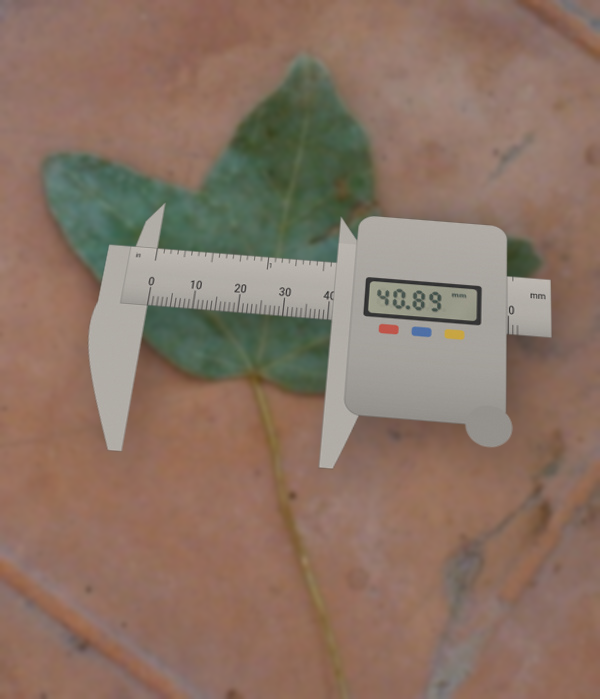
40.89 mm
